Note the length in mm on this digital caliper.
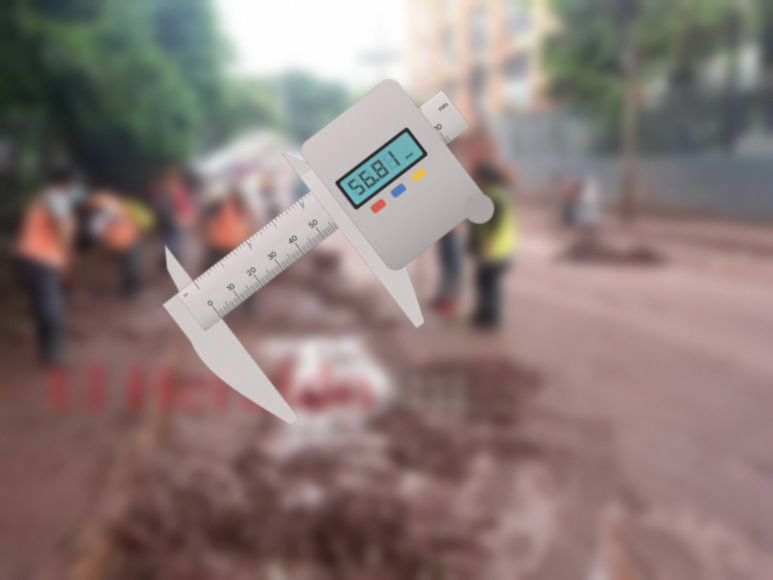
56.81 mm
